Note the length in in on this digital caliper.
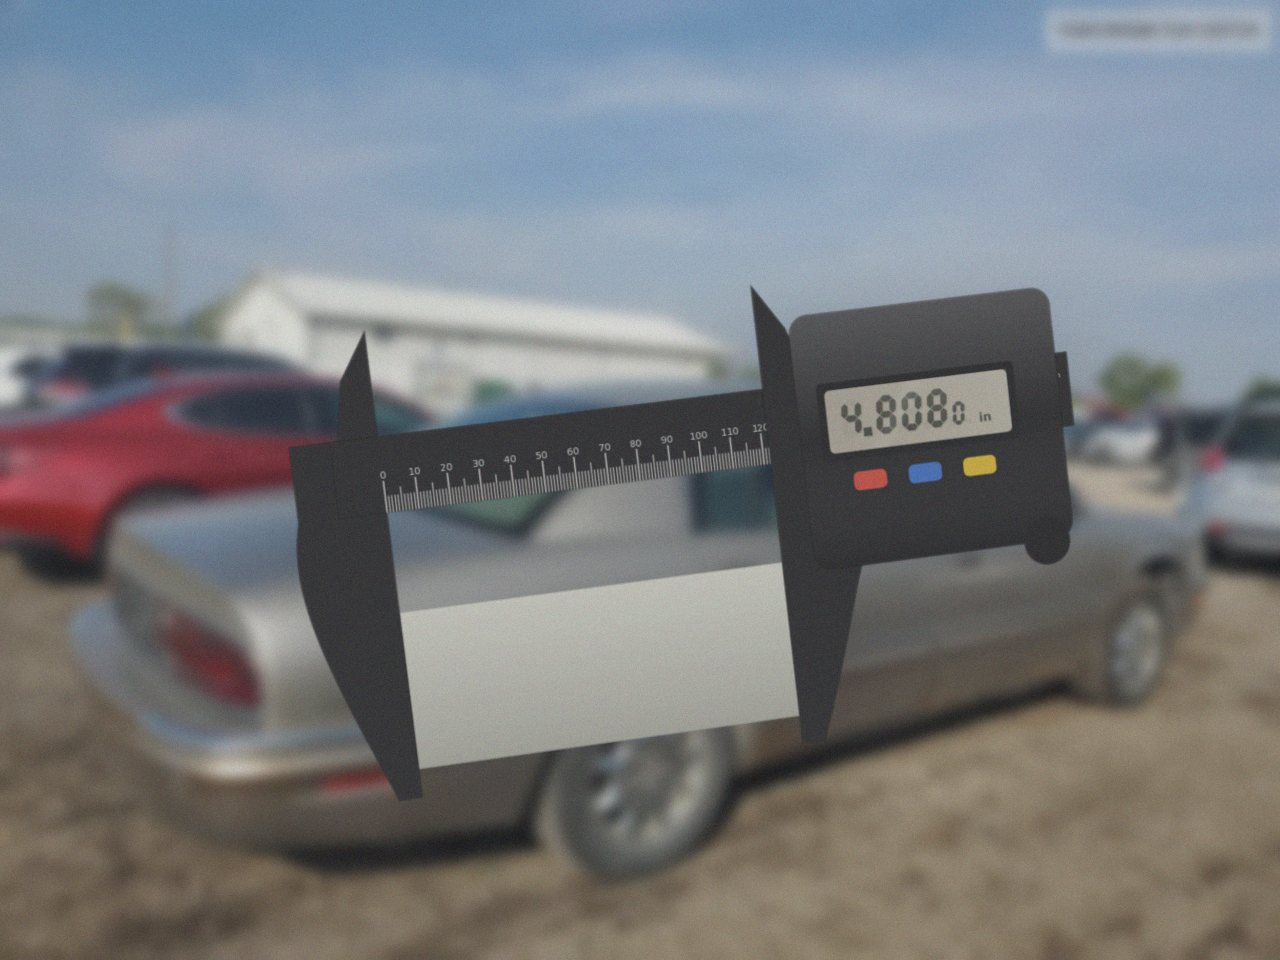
4.8080 in
